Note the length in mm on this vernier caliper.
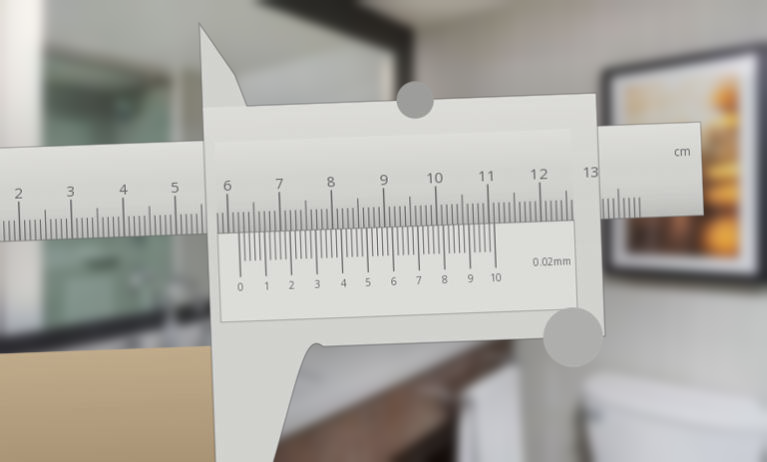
62.0 mm
